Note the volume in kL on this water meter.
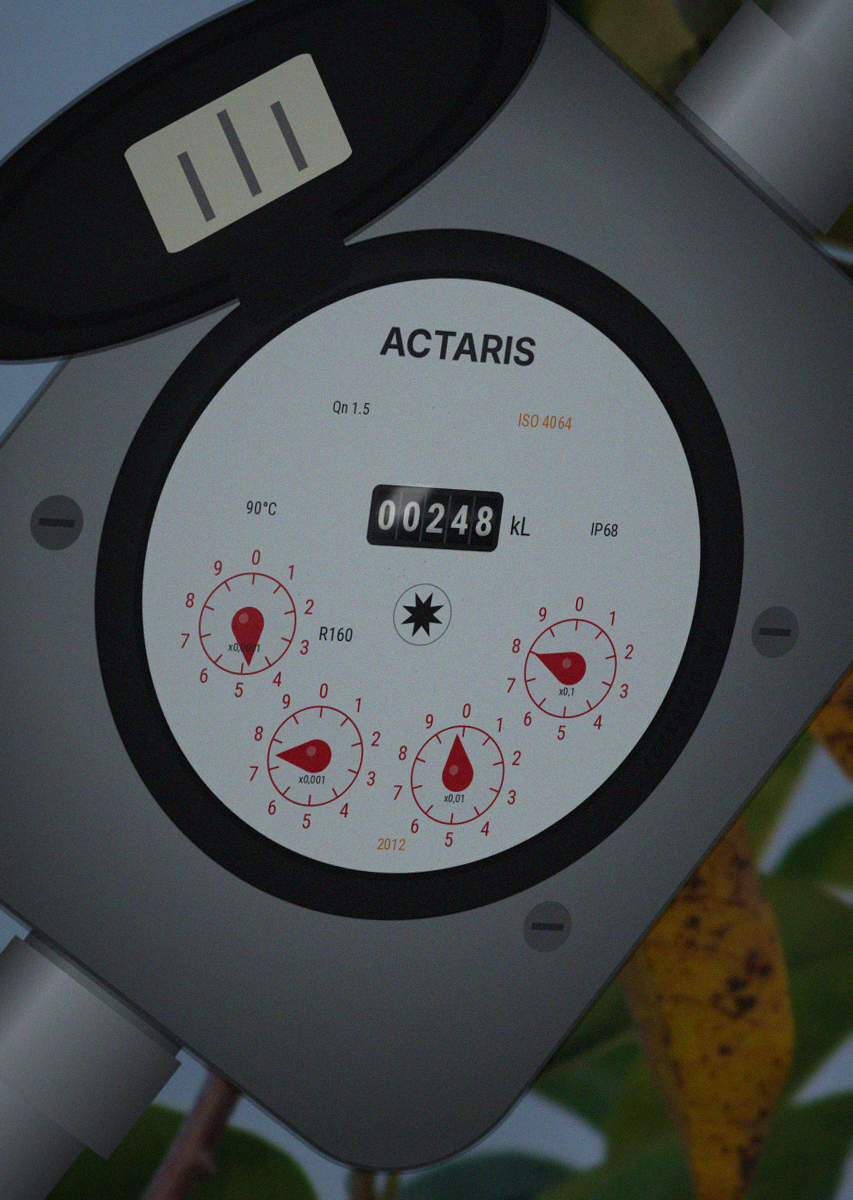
248.7974 kL
